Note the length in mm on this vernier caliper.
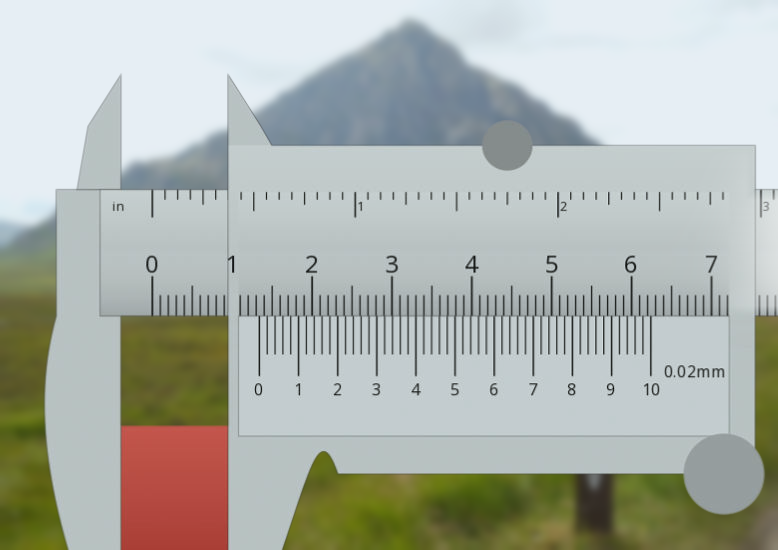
13.4 mm
